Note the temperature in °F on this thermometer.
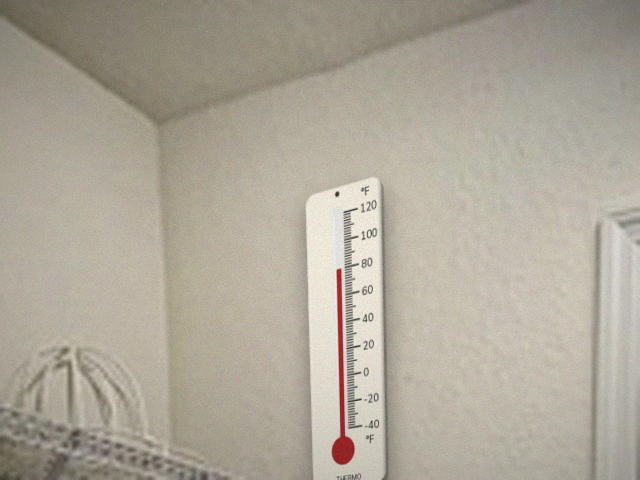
80 °F
